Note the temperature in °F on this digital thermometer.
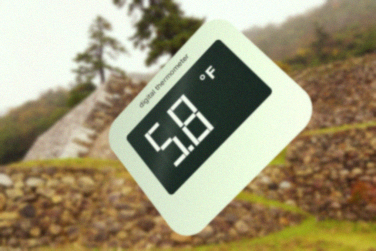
5.8 °F
